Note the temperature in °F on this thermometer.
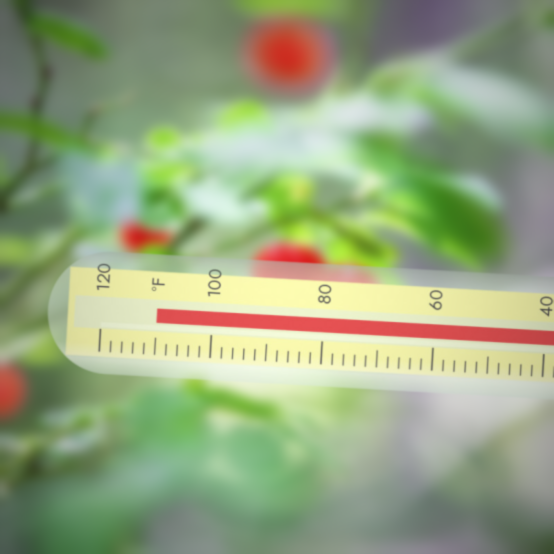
110 °F
